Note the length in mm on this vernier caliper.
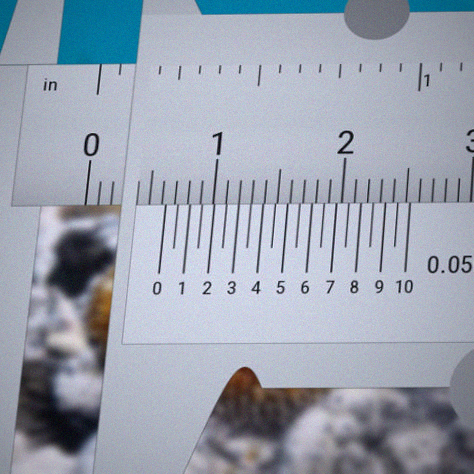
6.3 mm
